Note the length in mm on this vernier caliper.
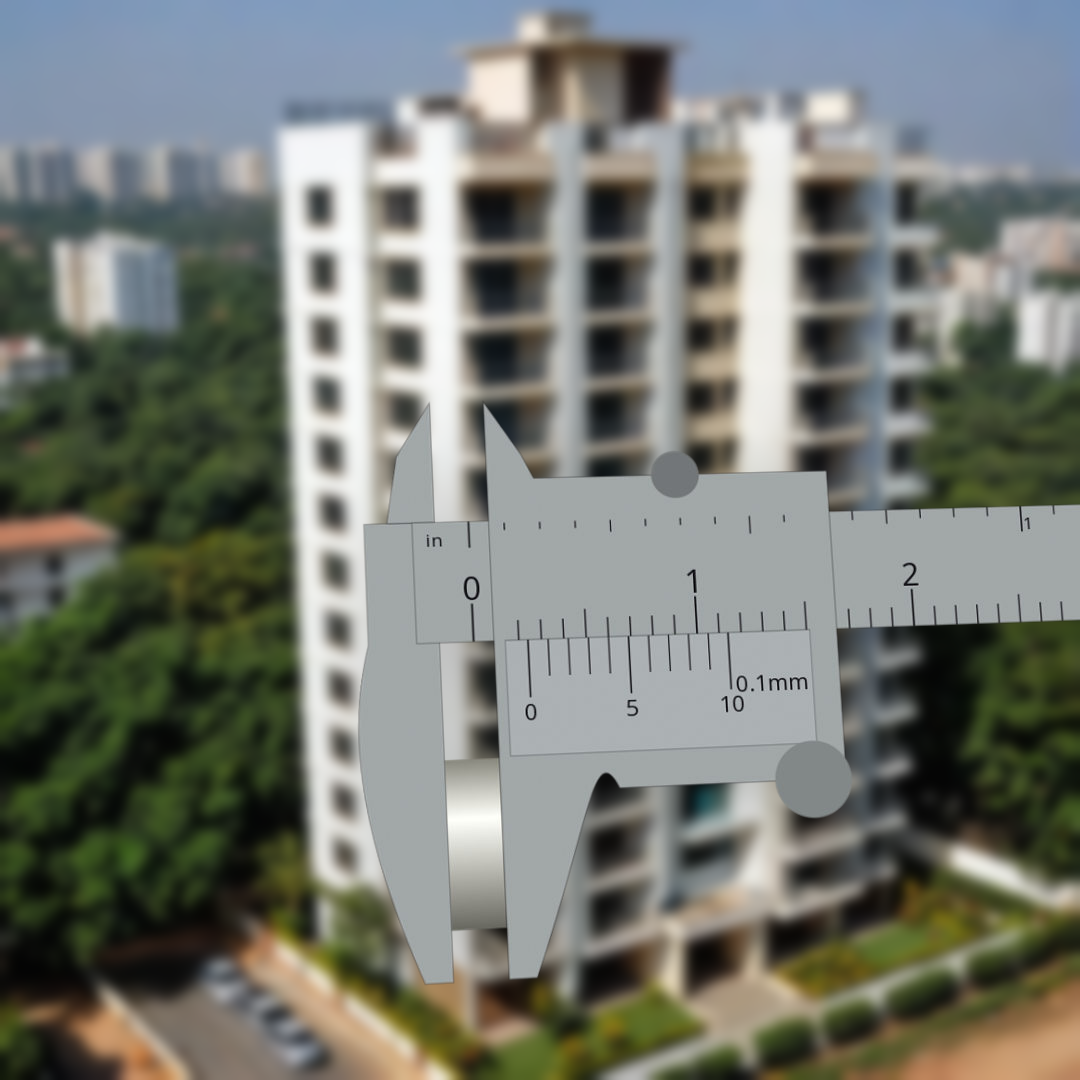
2.4 mm
